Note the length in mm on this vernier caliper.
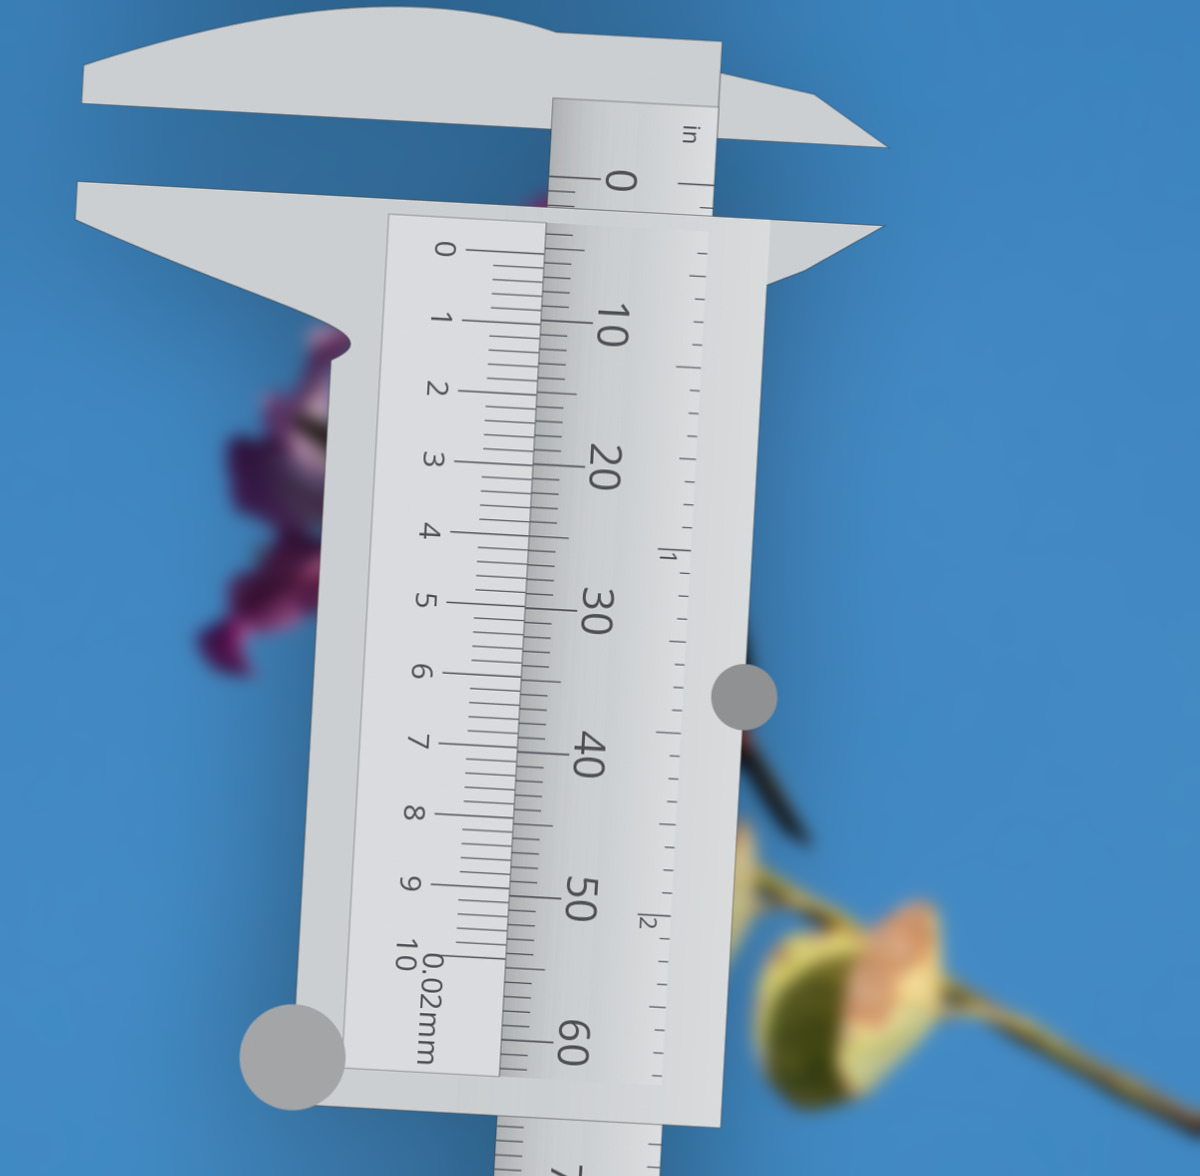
5.4 mm
